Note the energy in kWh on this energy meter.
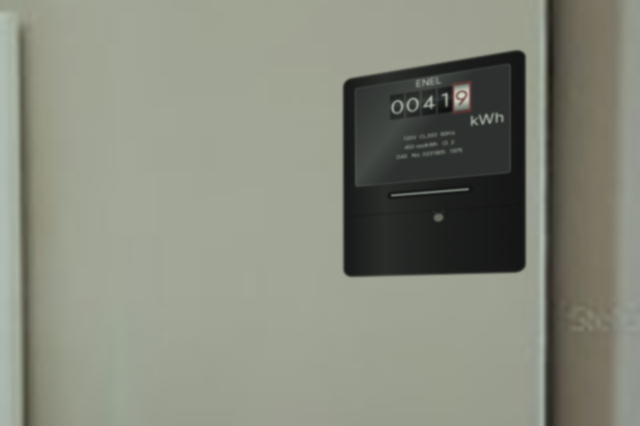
41.9 kWh
